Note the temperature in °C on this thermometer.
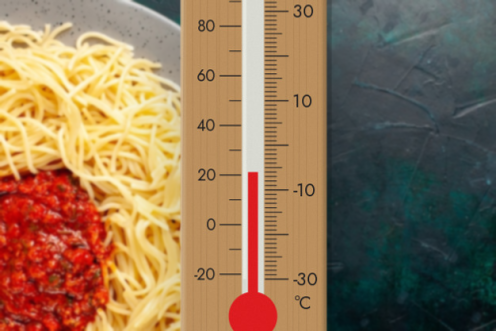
-6 °C
